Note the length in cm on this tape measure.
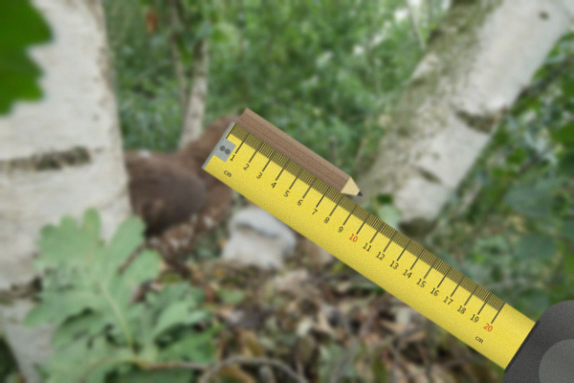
9 cm
